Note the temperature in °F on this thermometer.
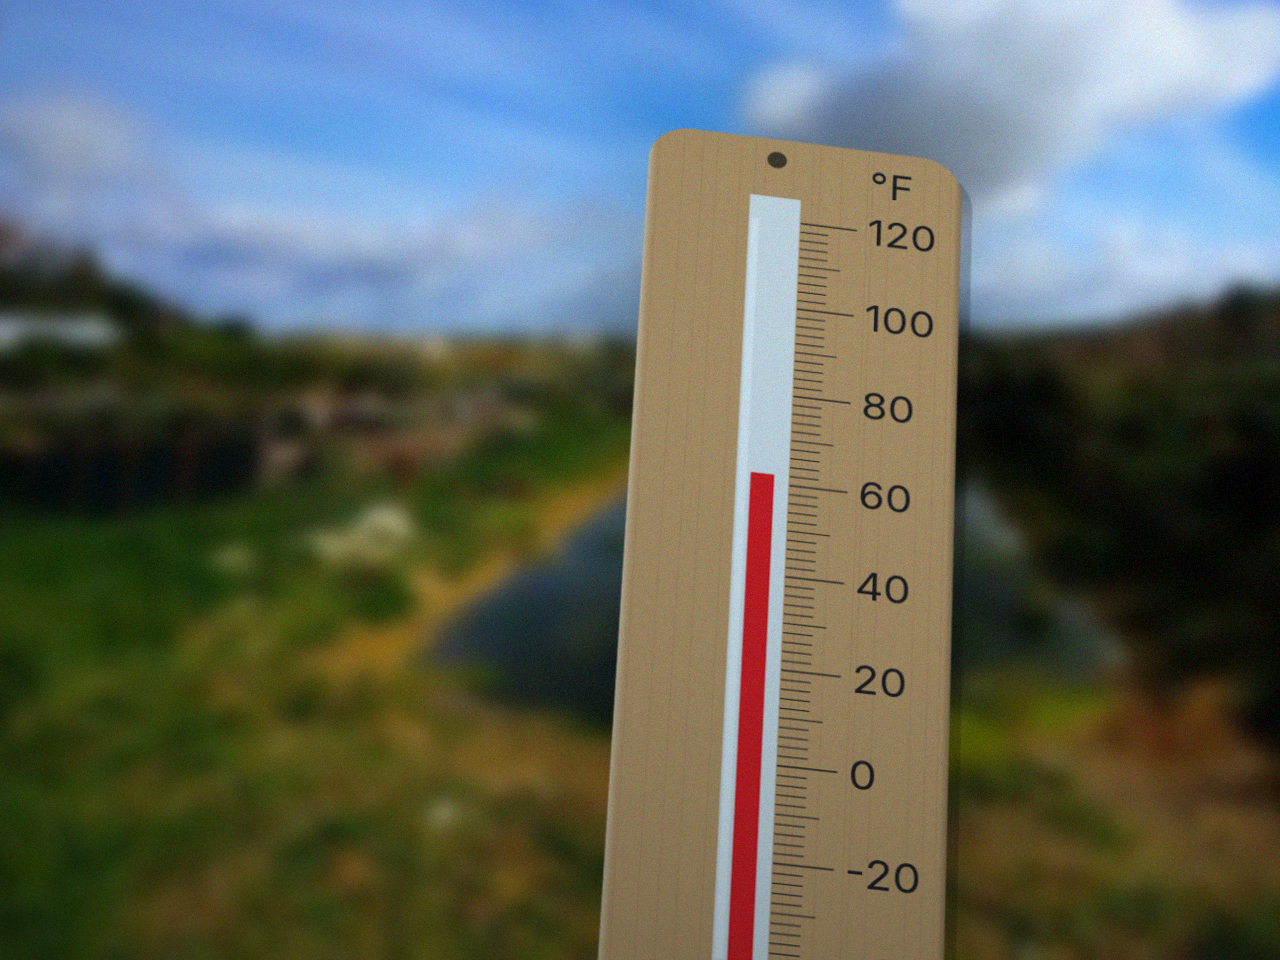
62 °F
